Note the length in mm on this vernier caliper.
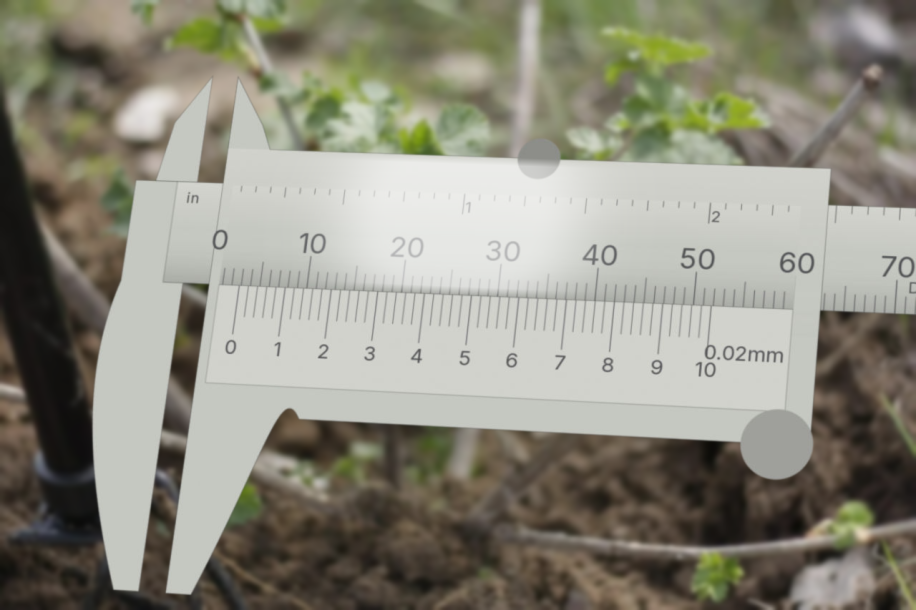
2.8 mm
